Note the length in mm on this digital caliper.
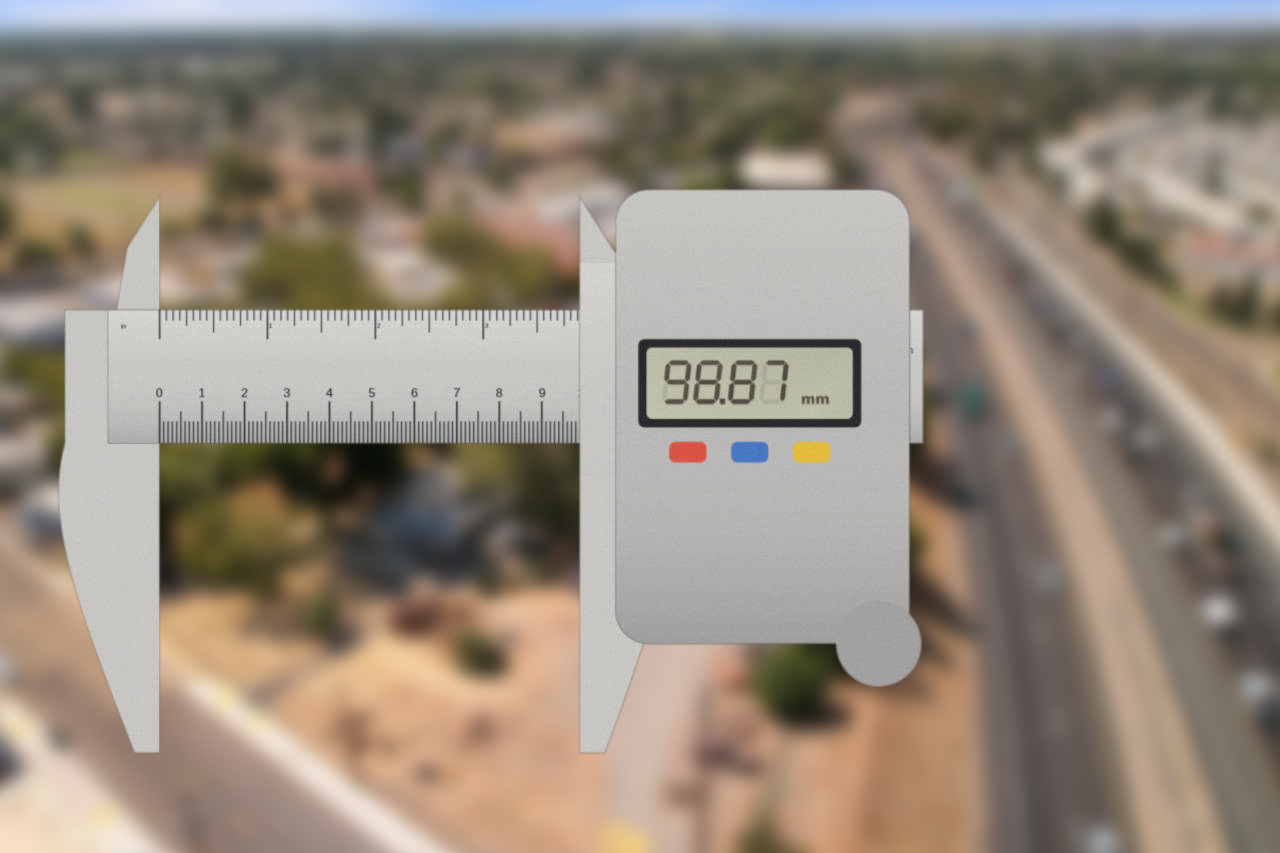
98.87 mm
